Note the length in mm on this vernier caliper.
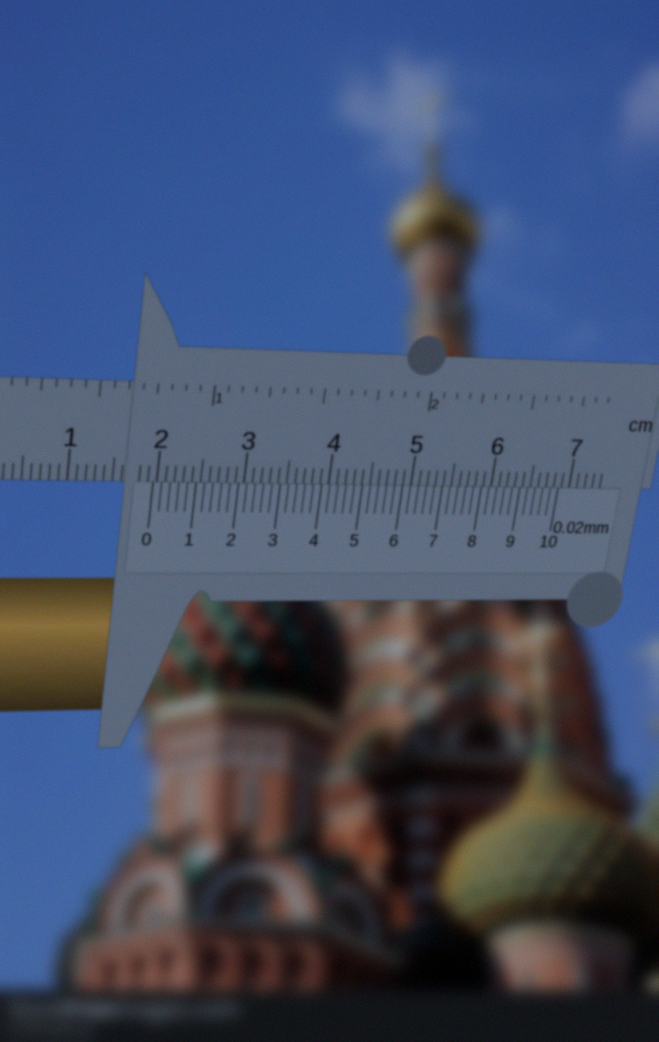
19.6 mm
